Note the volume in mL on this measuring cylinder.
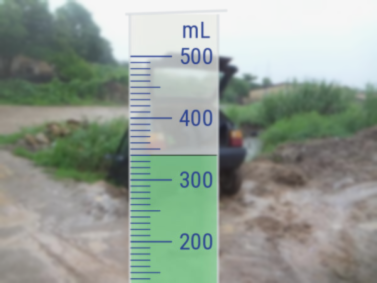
340 mL
